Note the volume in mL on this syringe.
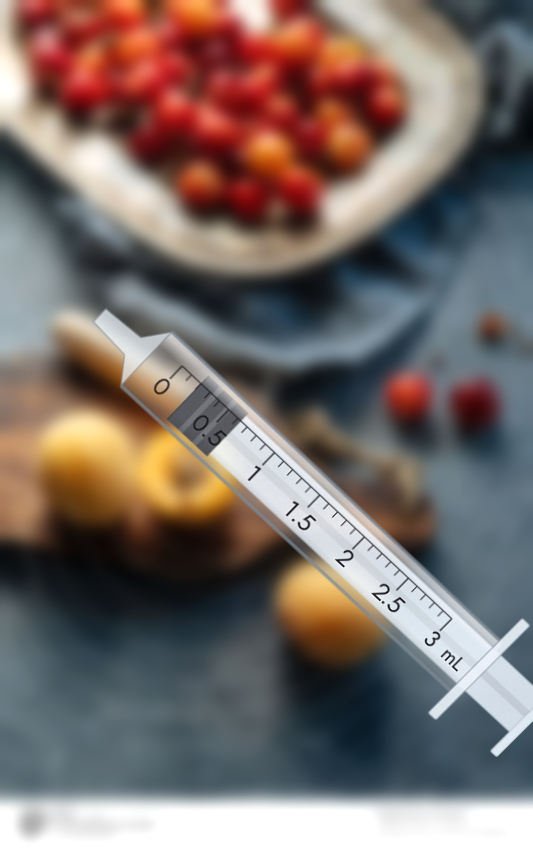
0.2 mL
